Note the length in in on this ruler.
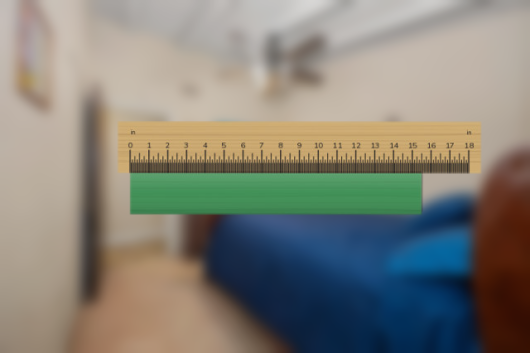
15.5 in
